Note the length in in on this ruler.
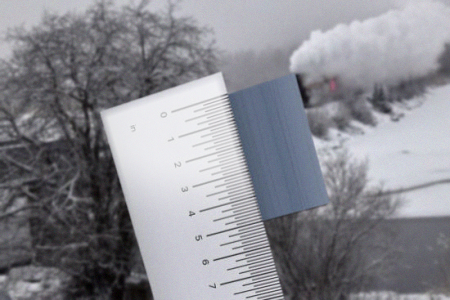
5 in
